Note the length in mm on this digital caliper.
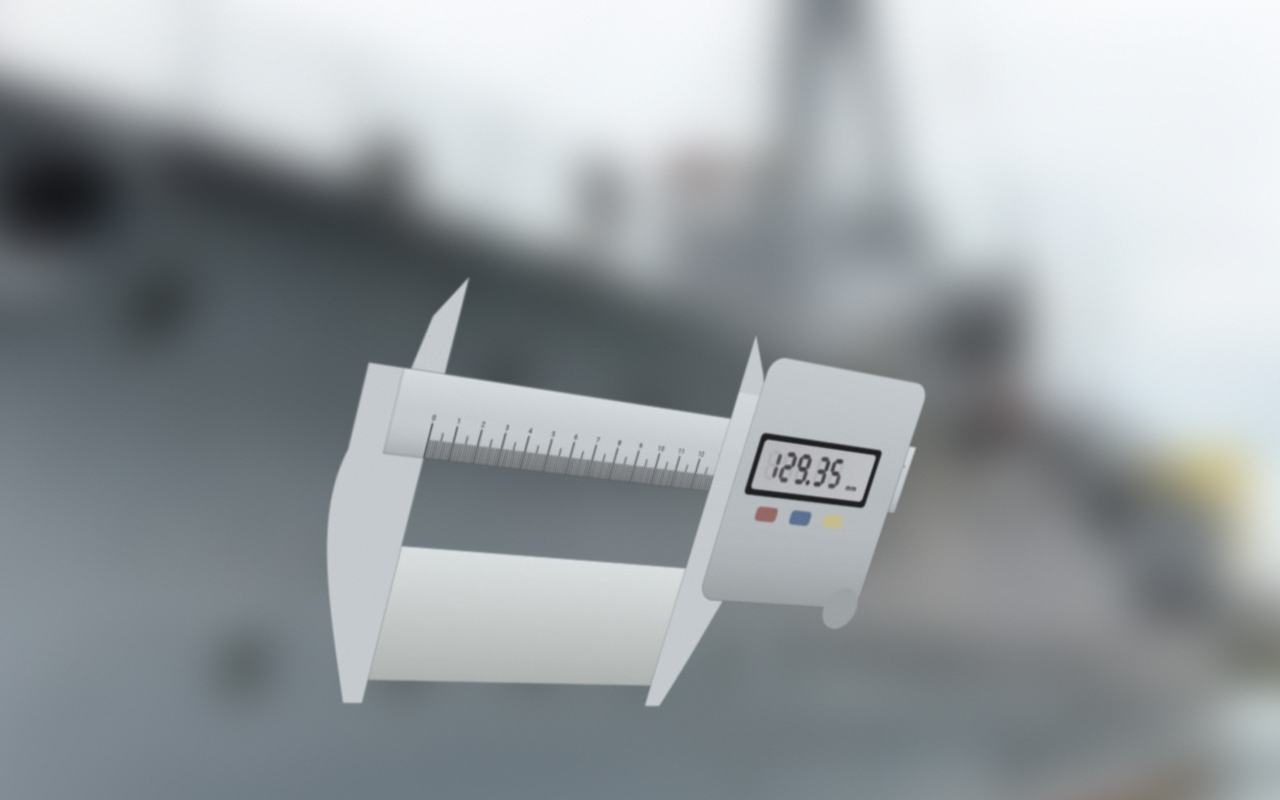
129.35 mm
